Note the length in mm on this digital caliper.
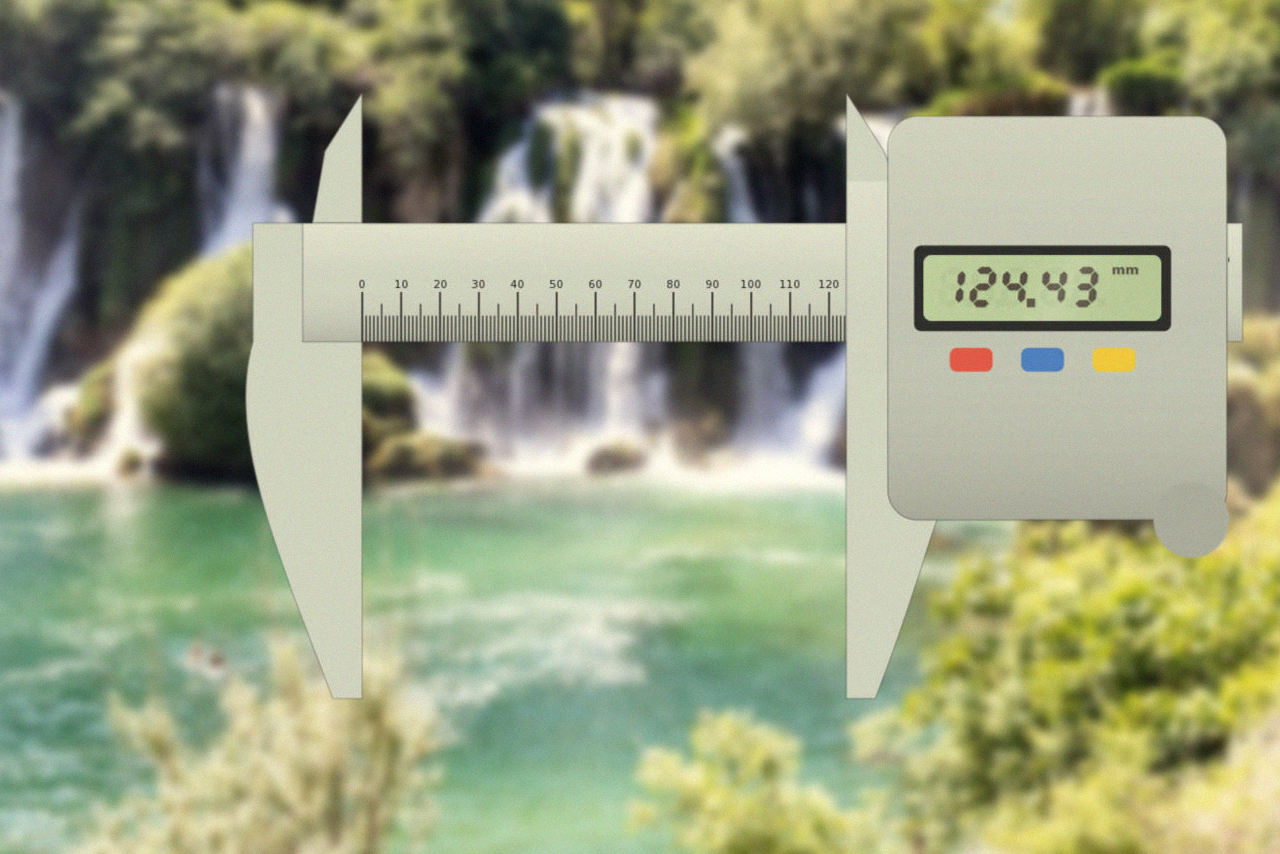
124.43 mm
